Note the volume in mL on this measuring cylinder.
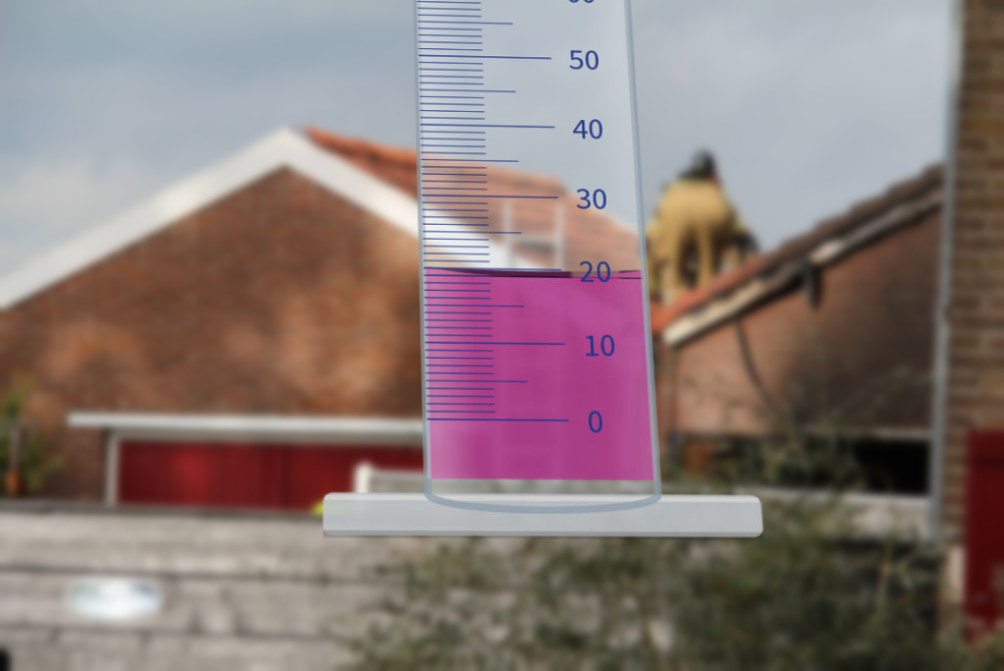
19 mL
